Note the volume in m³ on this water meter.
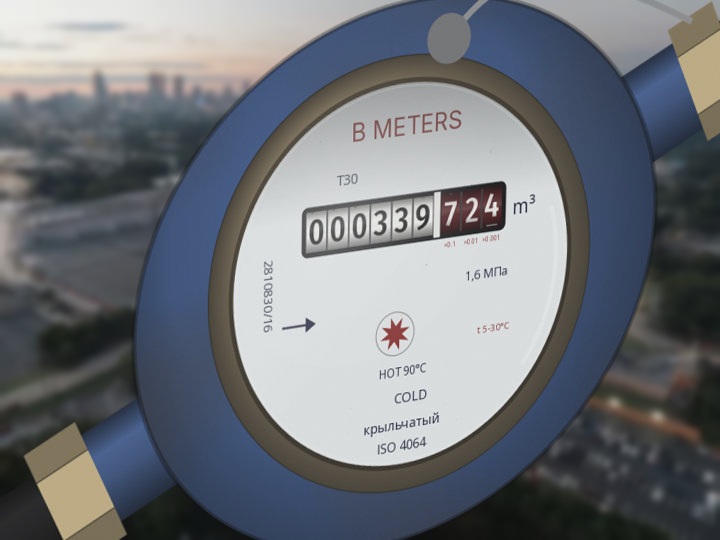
339.724 m³
